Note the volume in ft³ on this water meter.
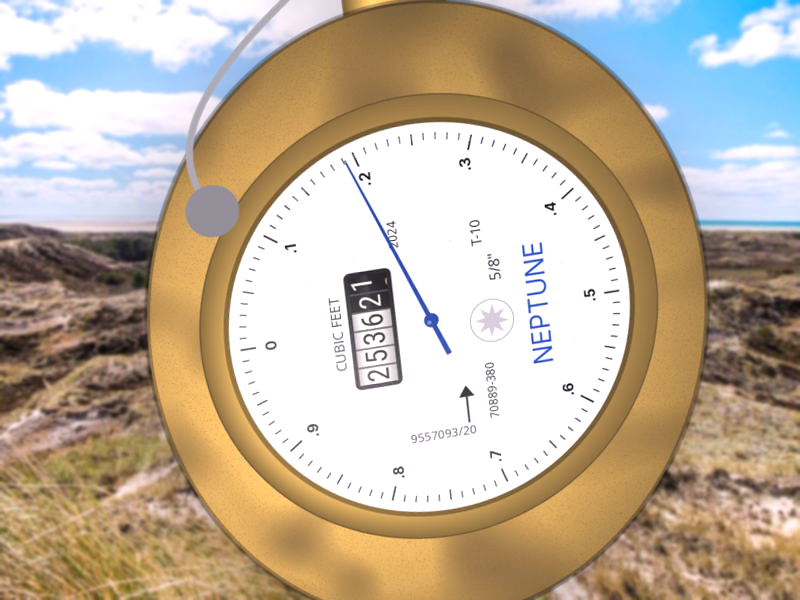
253621.19 ft³
